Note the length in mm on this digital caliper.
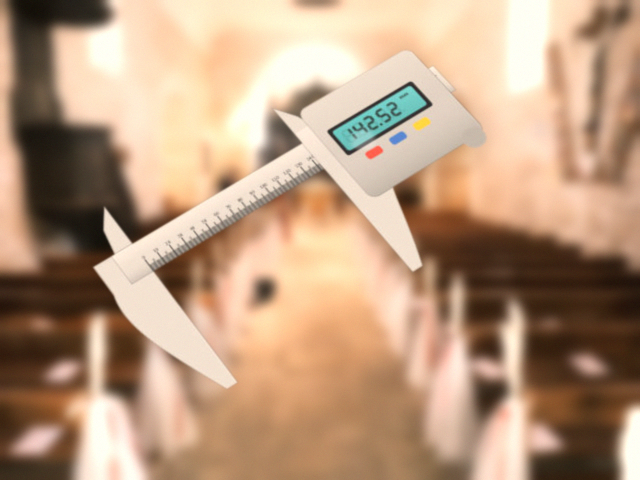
142.52 mm
